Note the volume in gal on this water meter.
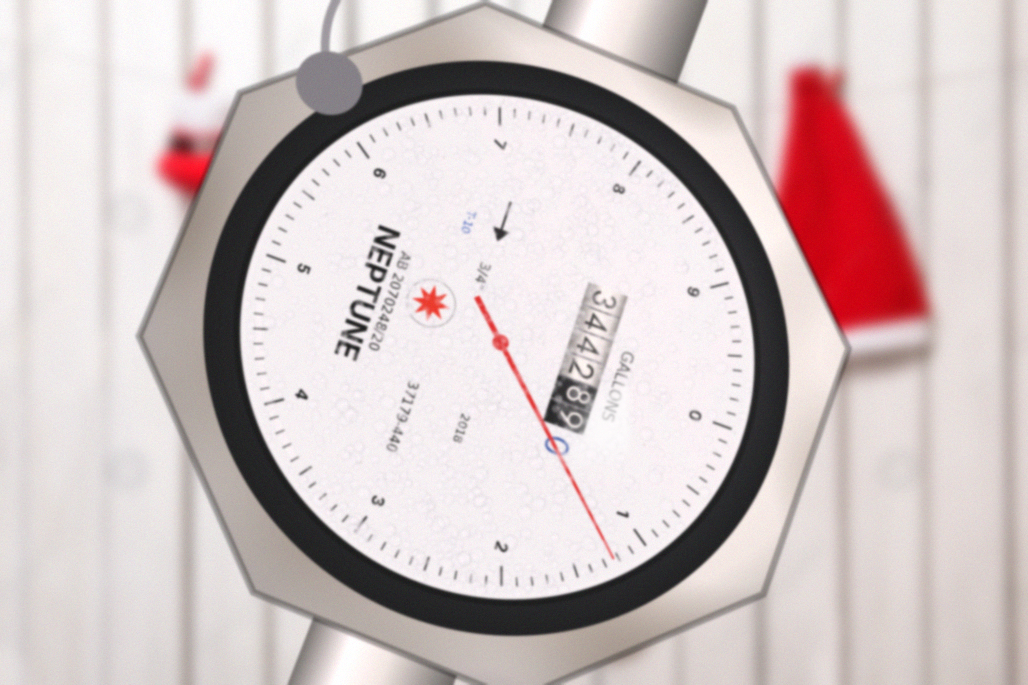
3442891.2 gal
